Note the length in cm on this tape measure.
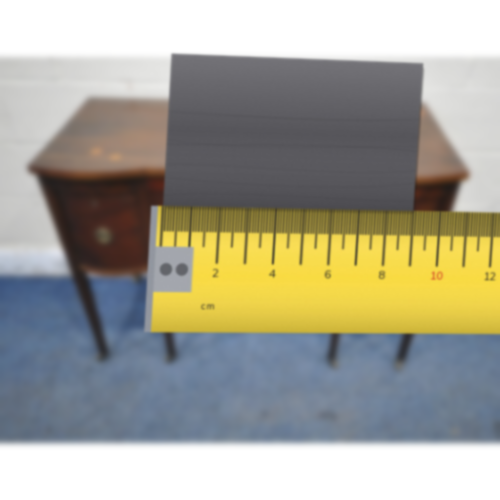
9 cm
